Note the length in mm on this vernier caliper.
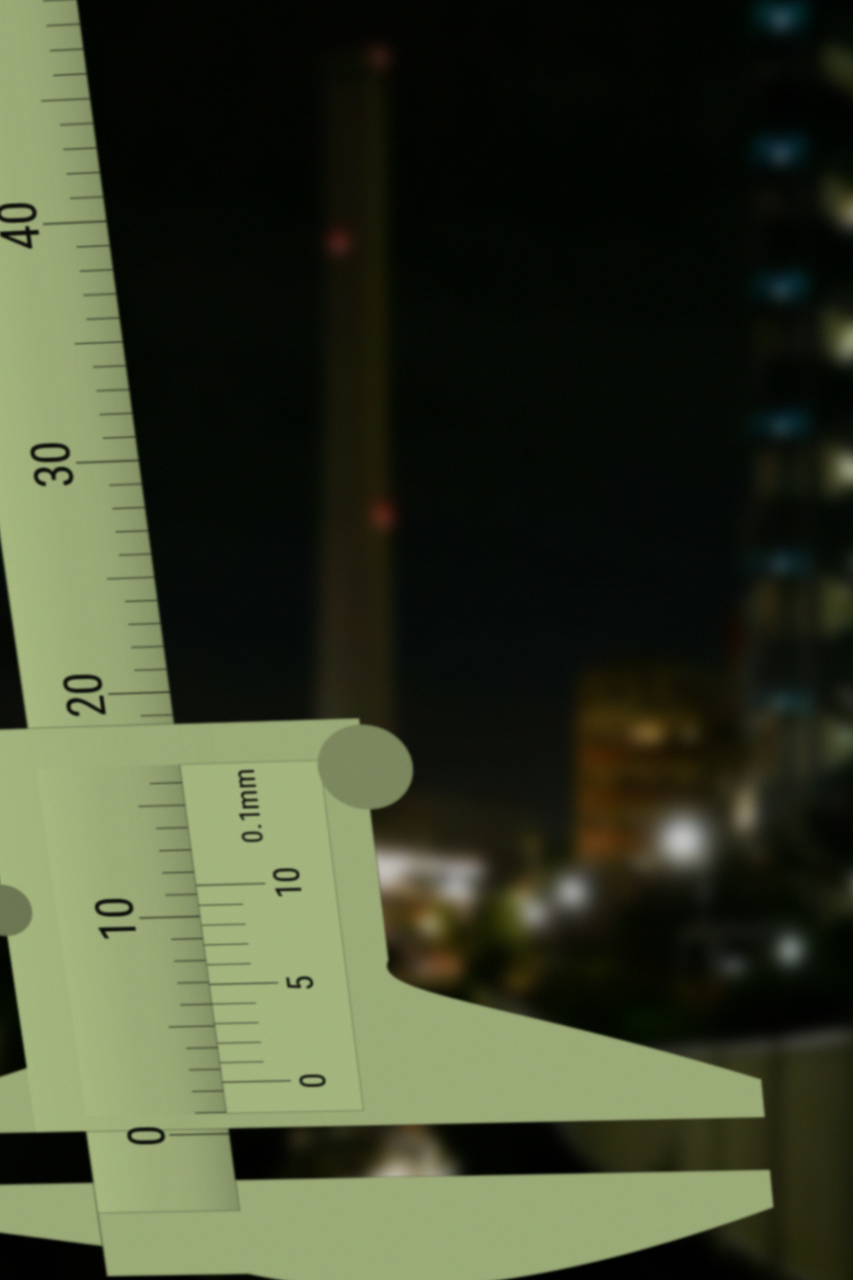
2.4 mm
